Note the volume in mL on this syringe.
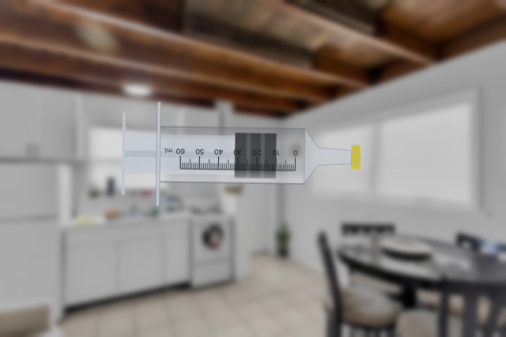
10 mL
